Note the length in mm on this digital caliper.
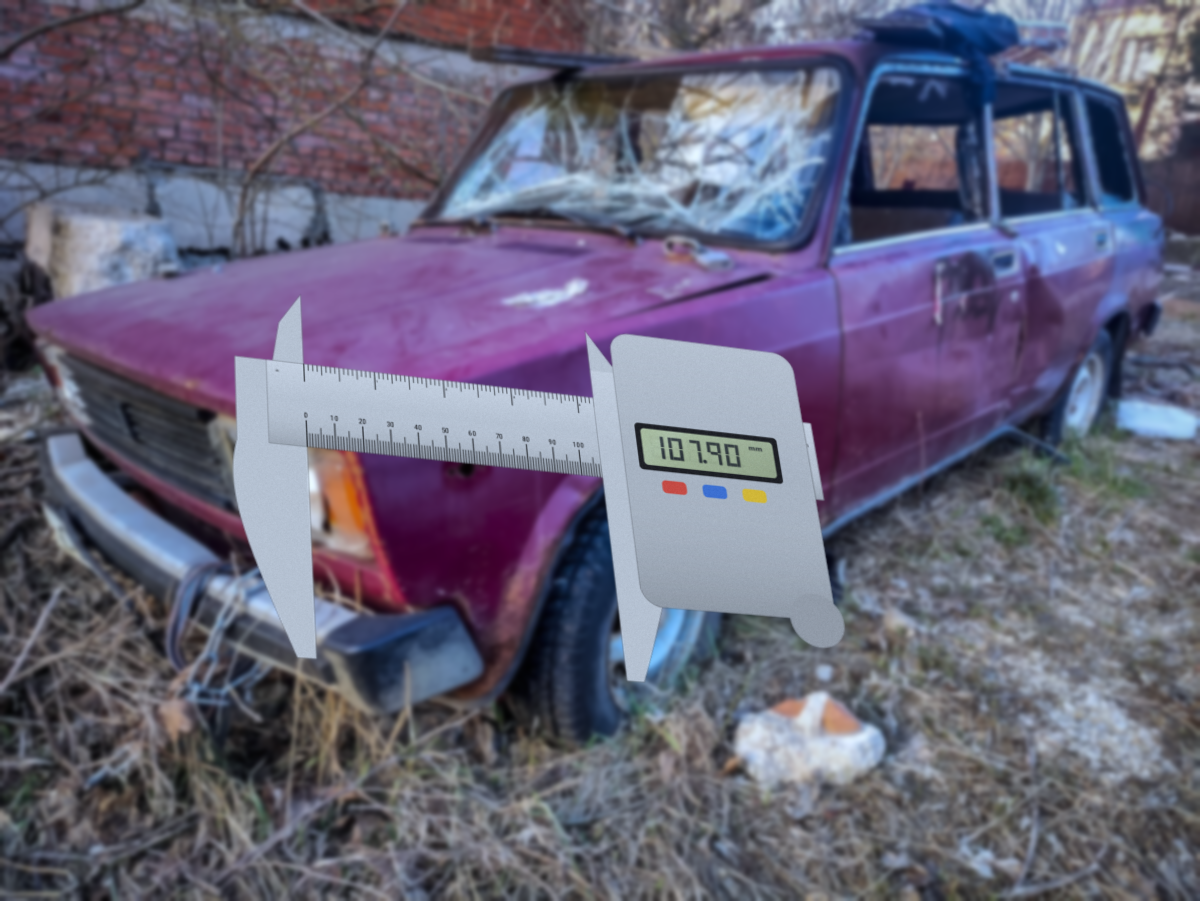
107.90 mm
